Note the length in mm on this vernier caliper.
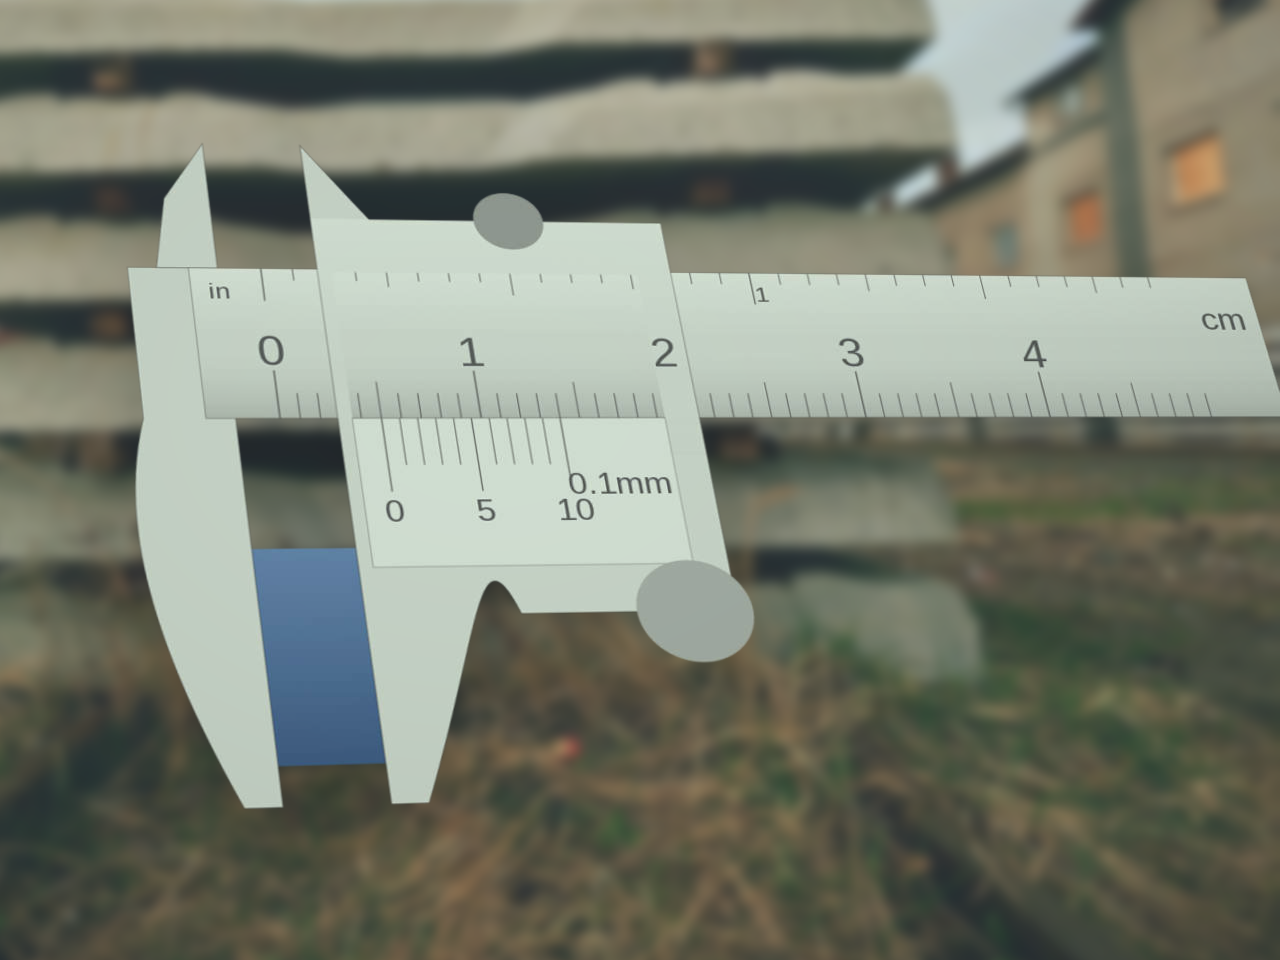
5.0 mm
